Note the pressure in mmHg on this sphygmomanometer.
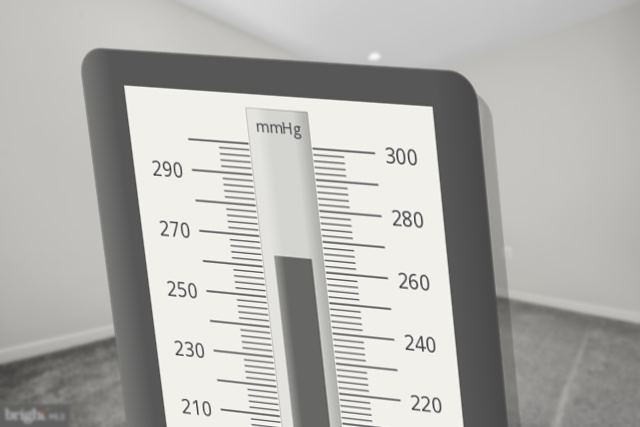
264 mmHg
